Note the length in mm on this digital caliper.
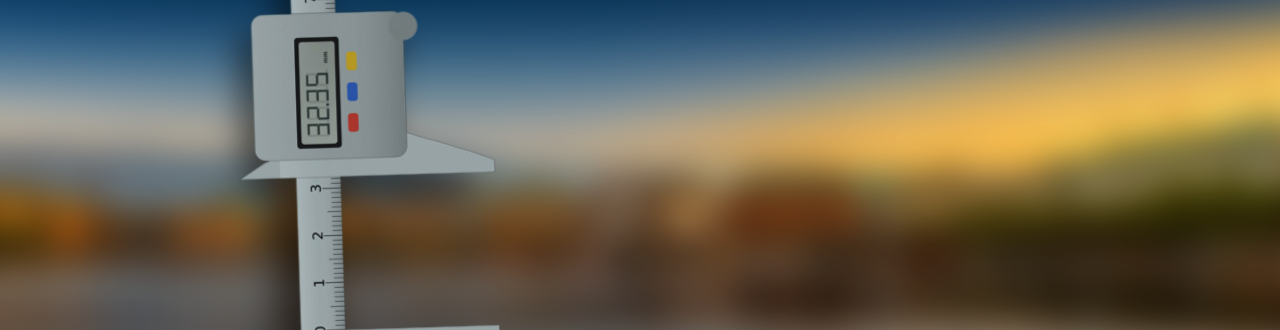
32.35 mm
